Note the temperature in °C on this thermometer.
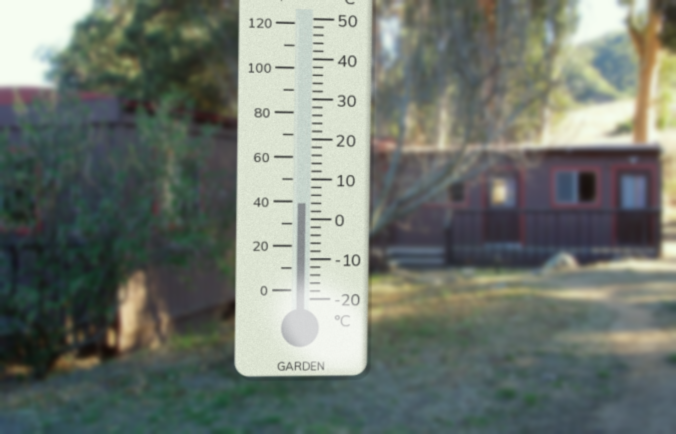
4 °C
